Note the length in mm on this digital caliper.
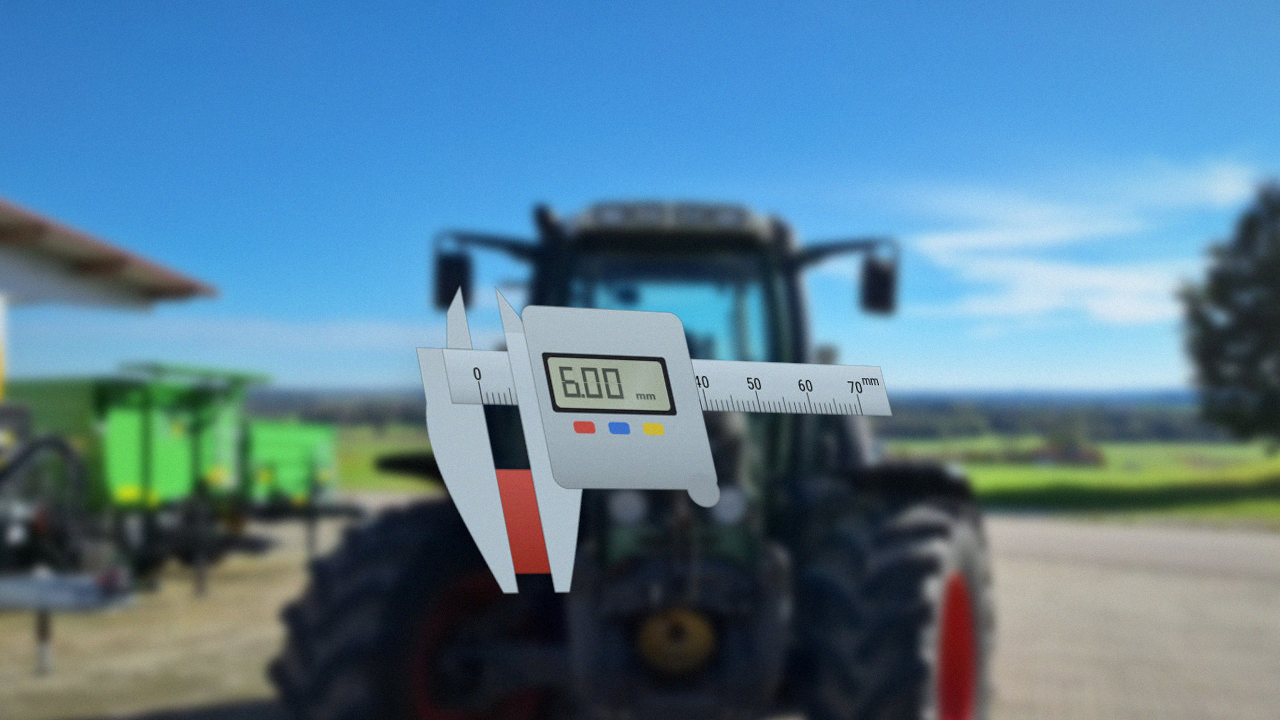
6.00 mm
